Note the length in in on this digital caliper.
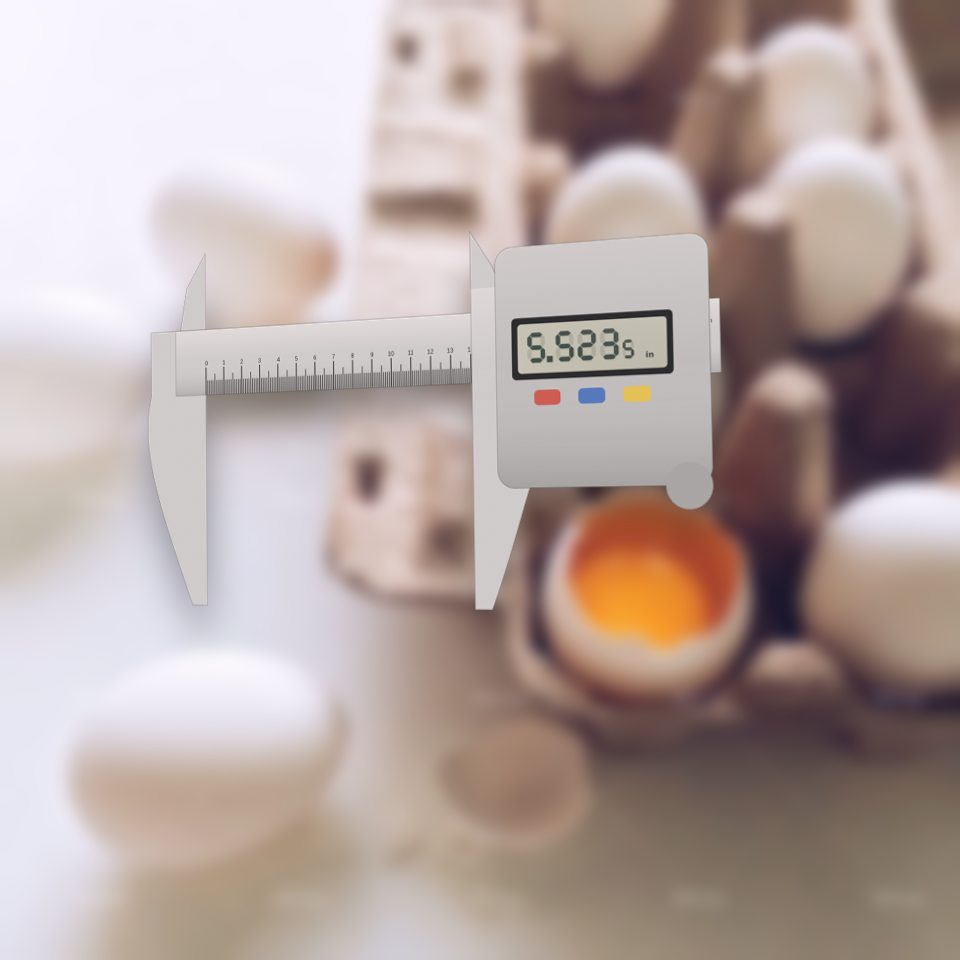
5.5235 in
